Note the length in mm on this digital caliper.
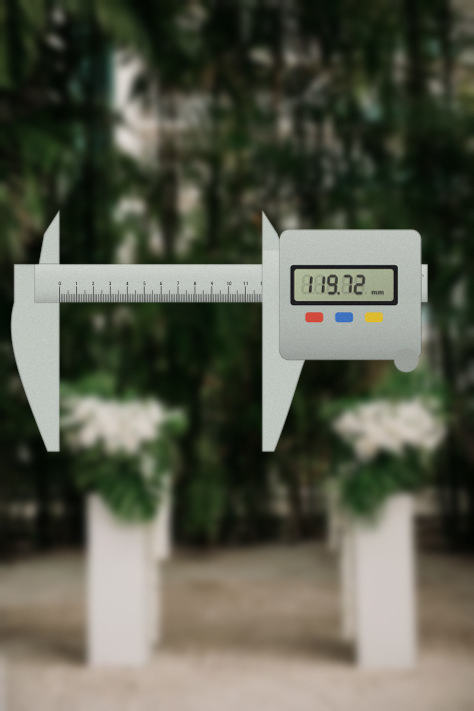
119.72 mm
